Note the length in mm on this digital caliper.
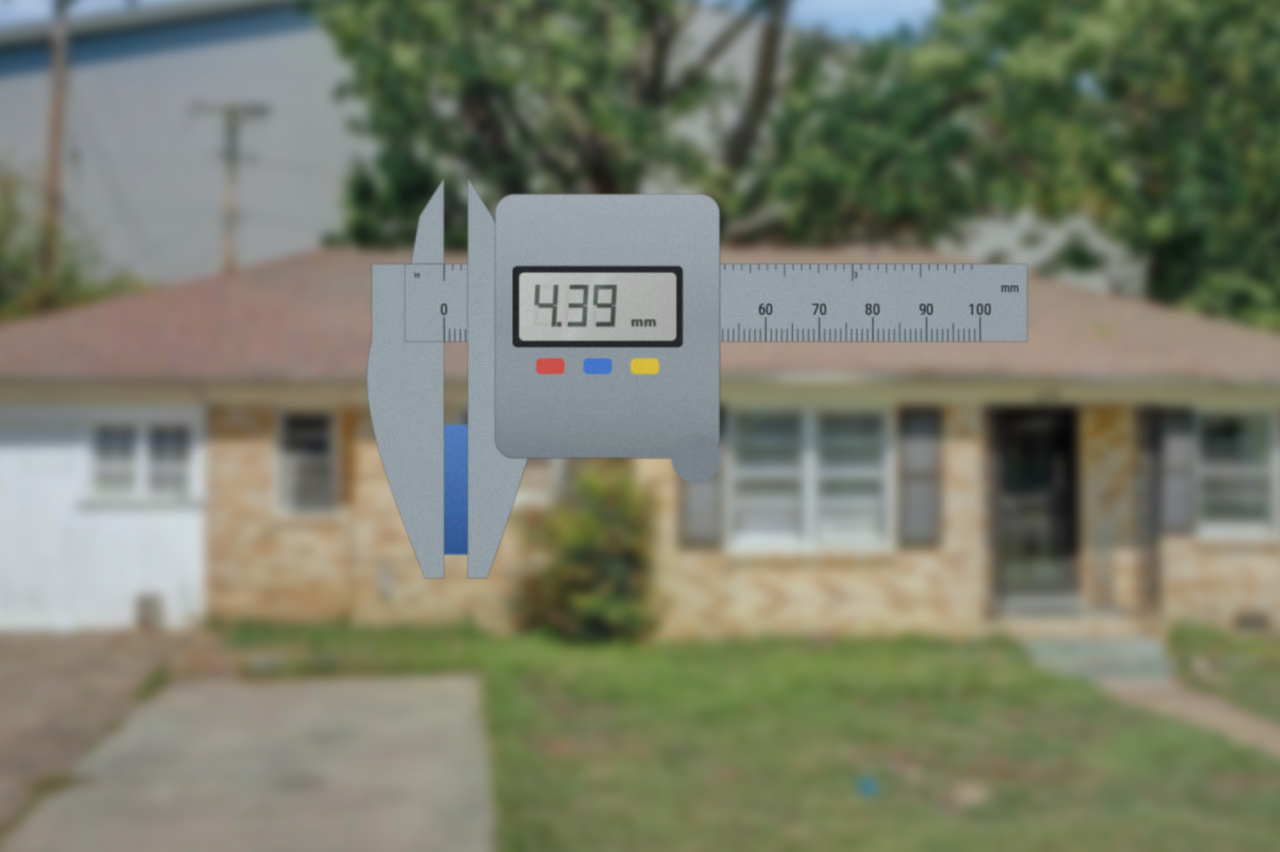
4.39 mm
